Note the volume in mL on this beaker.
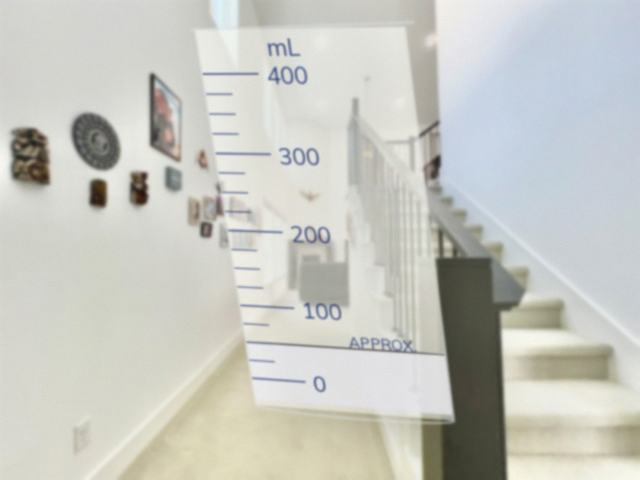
50 mL
